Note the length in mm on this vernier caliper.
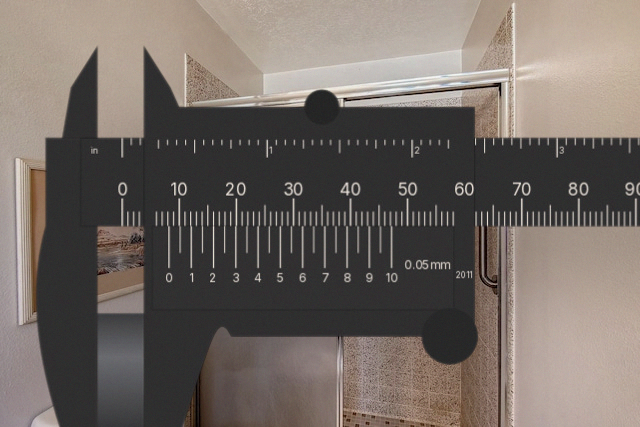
8.2 mm
